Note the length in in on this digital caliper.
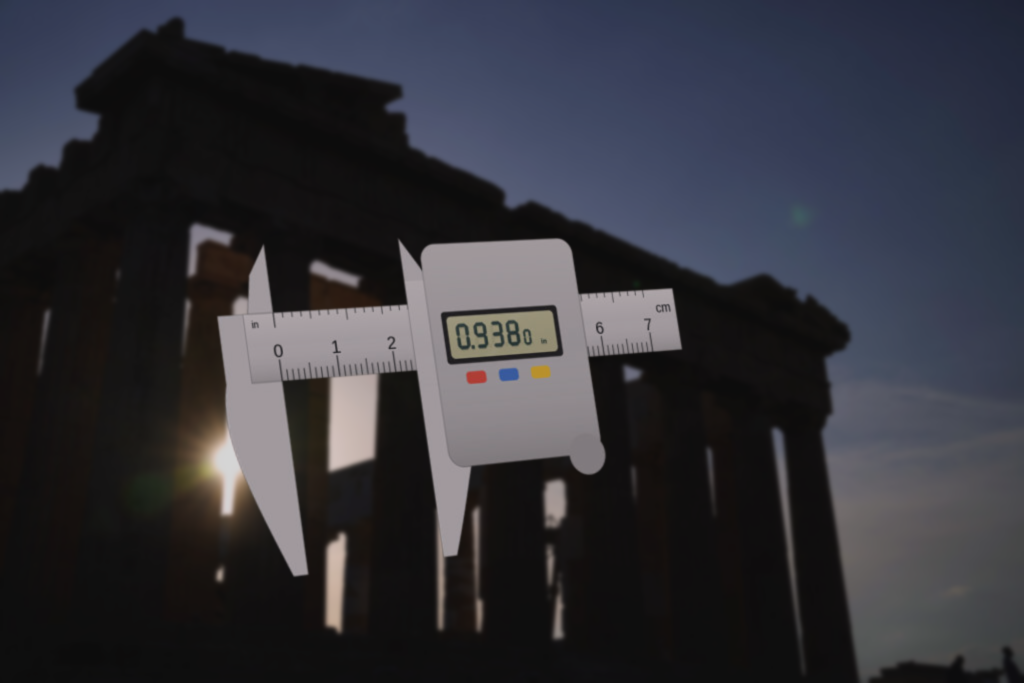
0.9380 in
